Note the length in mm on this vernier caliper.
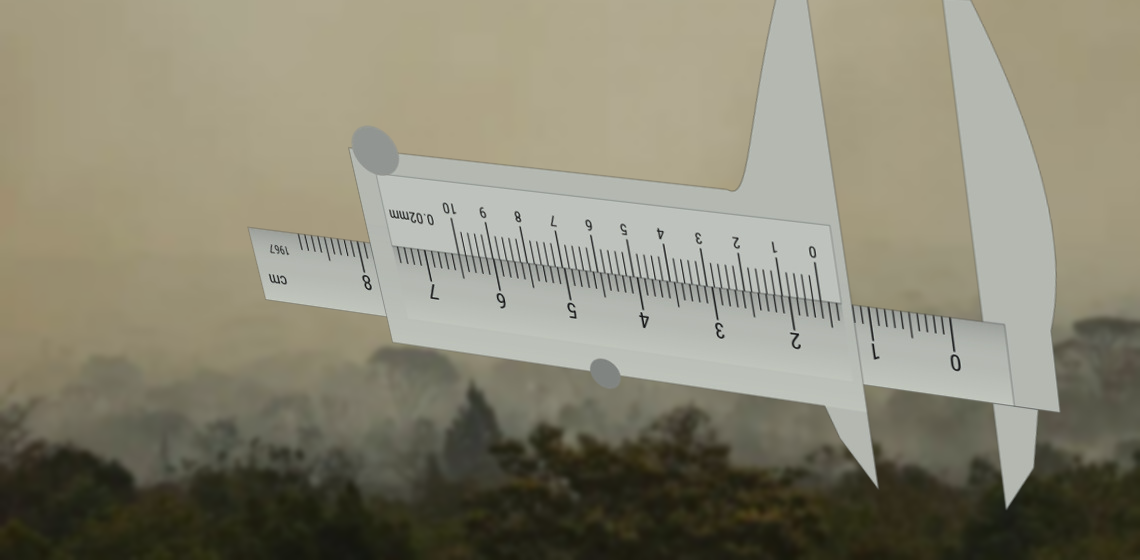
16.0 mm
